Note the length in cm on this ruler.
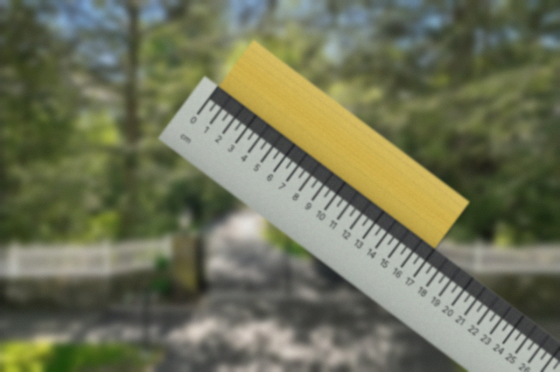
17 cm
